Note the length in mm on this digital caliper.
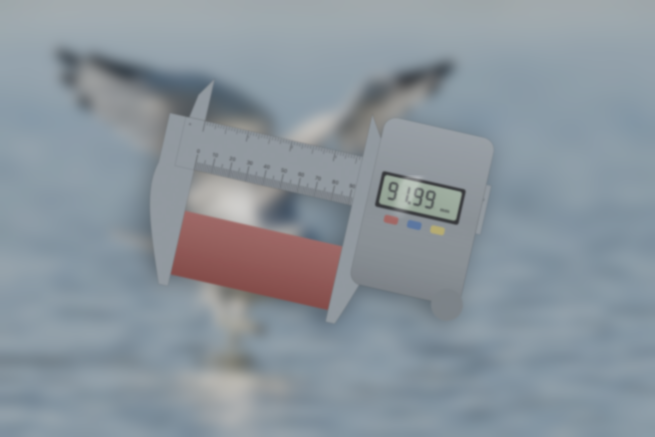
91.99 mm
